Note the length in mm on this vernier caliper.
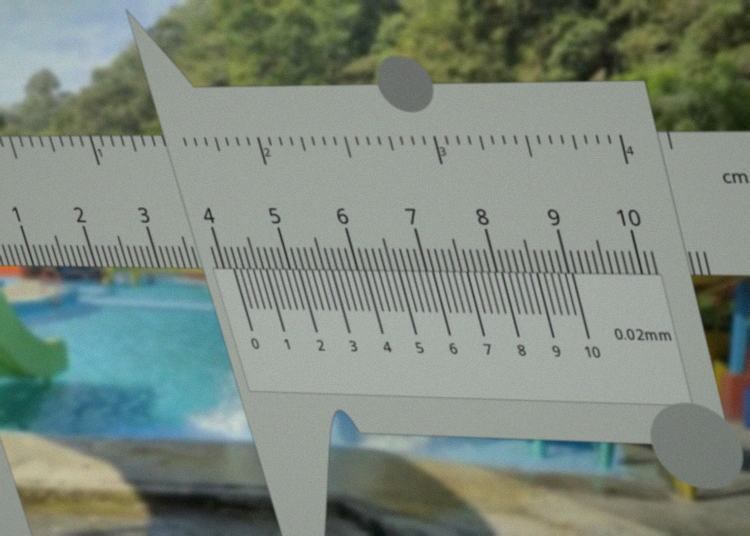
41.5 mm
